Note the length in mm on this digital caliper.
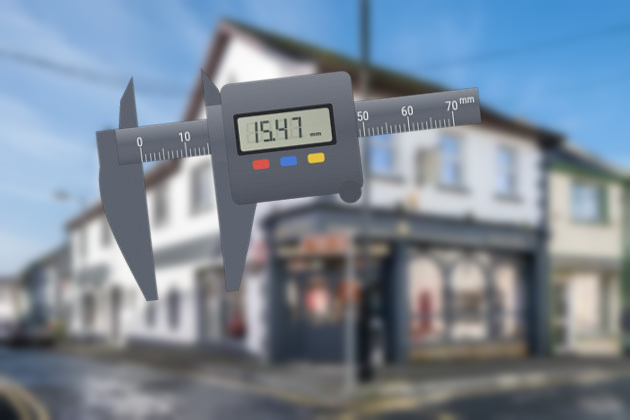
15.47 mm
